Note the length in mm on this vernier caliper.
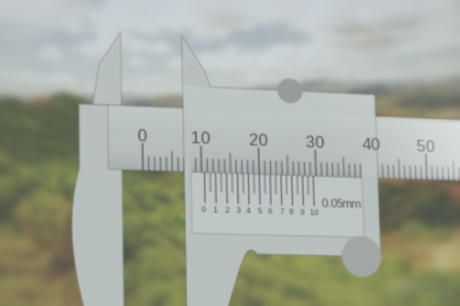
10.5 mm
